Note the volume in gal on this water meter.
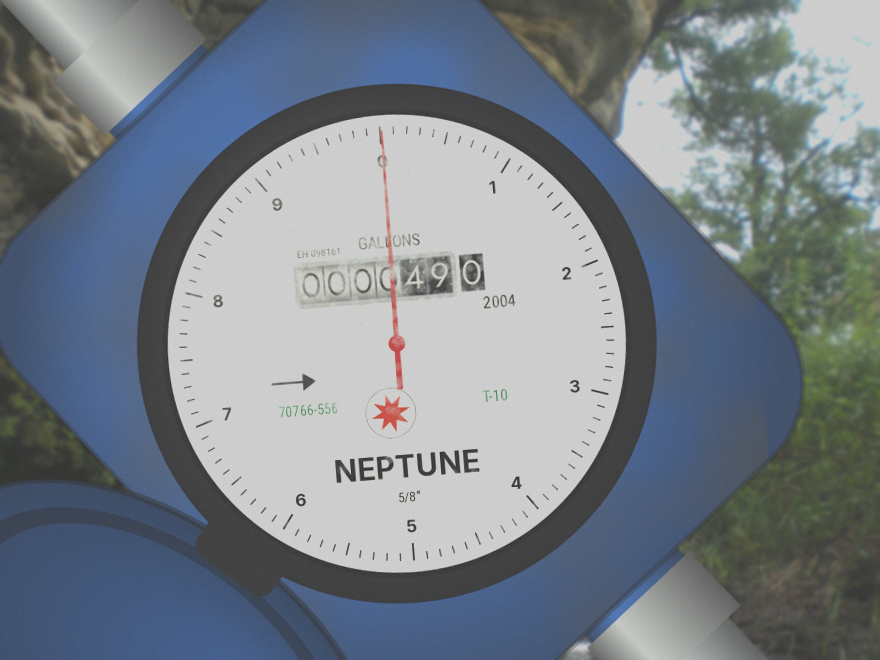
490.0 gal
